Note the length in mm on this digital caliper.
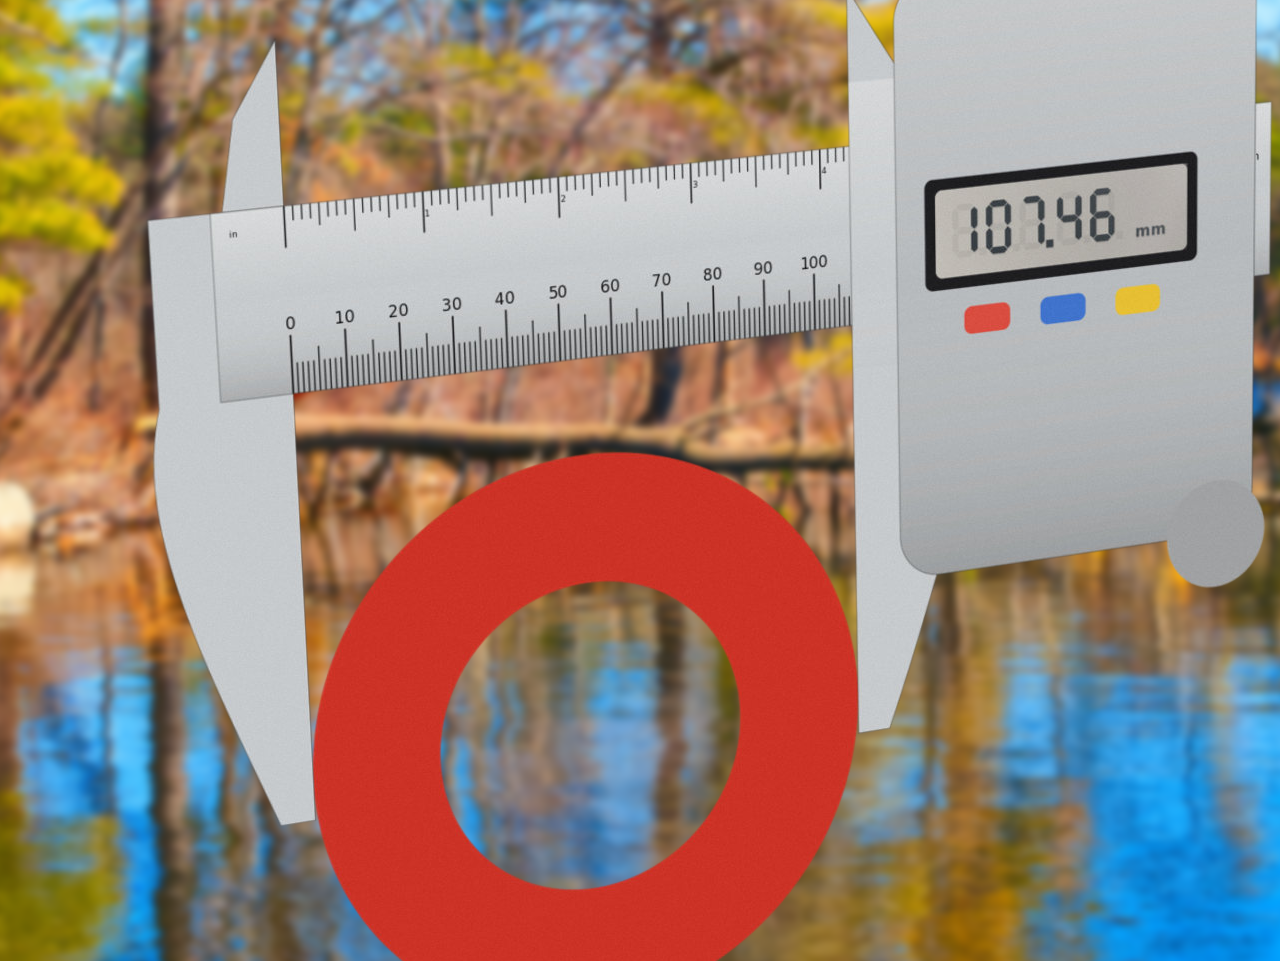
107.46 mm
